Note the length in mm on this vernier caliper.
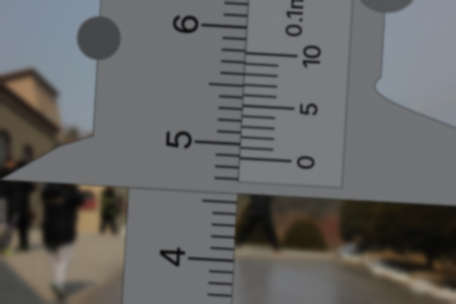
48.8 mm
